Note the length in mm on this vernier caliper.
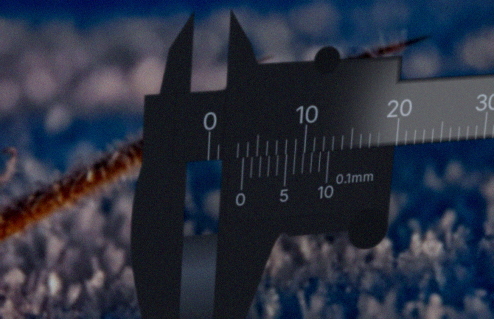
3.6 mm
